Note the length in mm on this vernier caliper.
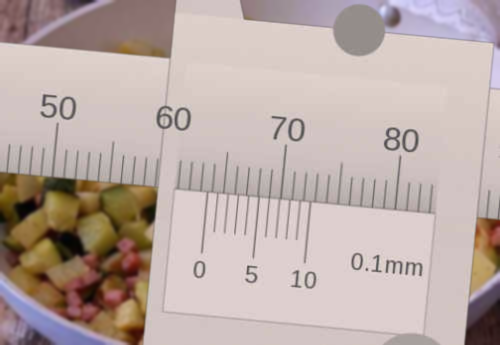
63.6 mm
